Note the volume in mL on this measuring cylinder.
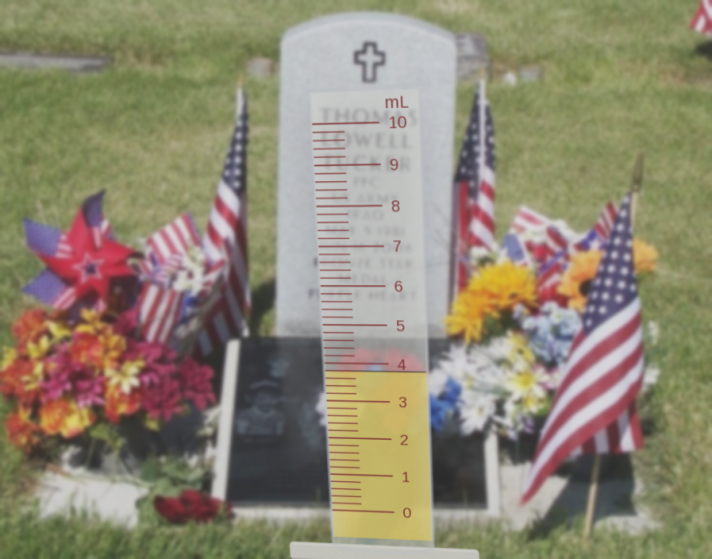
3.8 mL
